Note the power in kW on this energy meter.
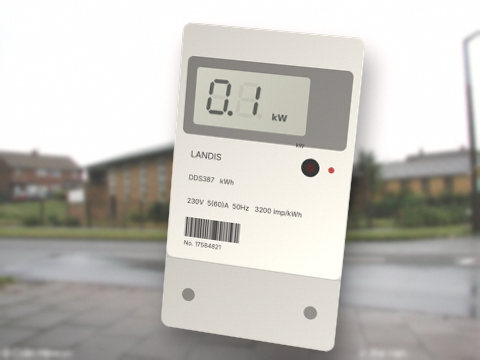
0.1 kW
